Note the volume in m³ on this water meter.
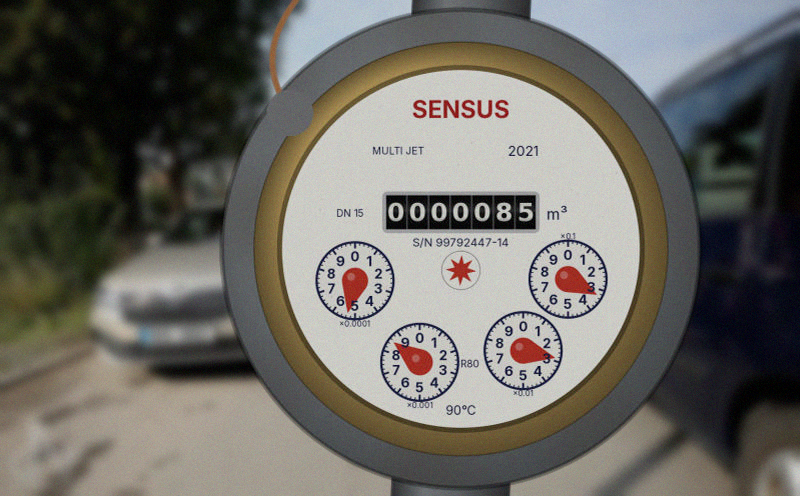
85.3285 m³
